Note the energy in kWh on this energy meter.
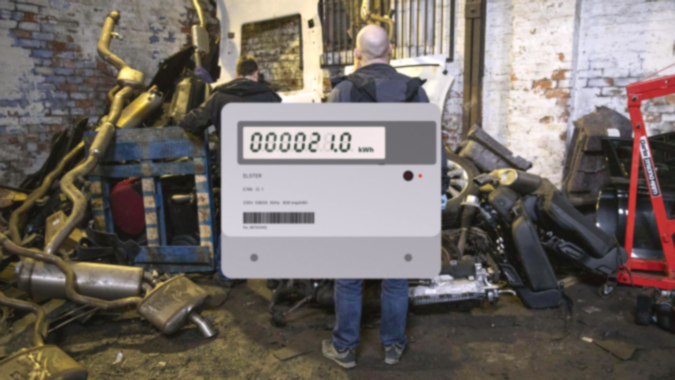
21.0 kWh
